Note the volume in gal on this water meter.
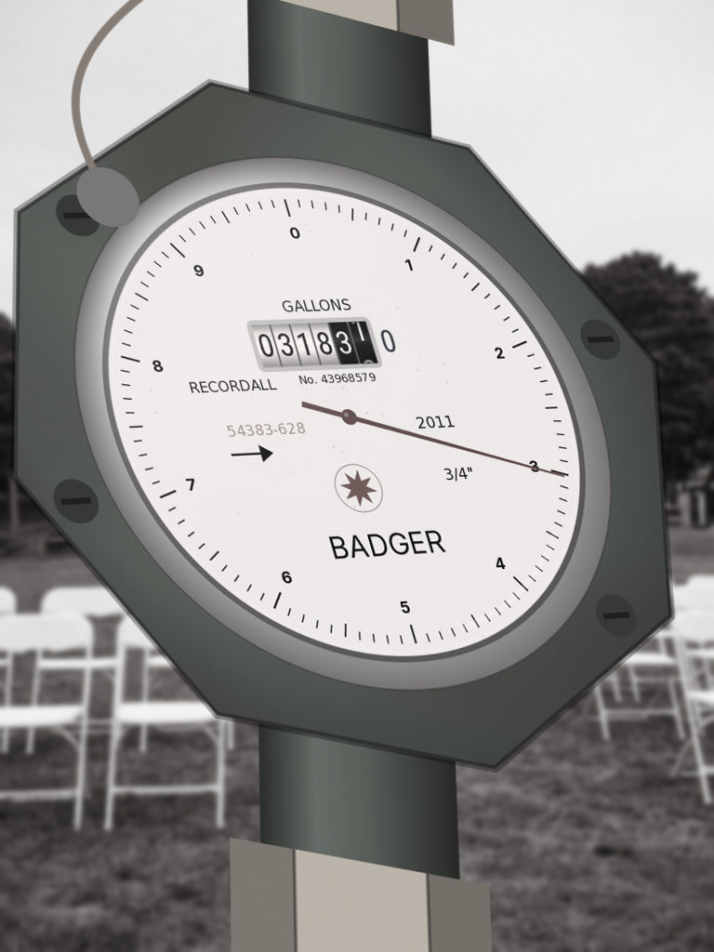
318313.0 gal
